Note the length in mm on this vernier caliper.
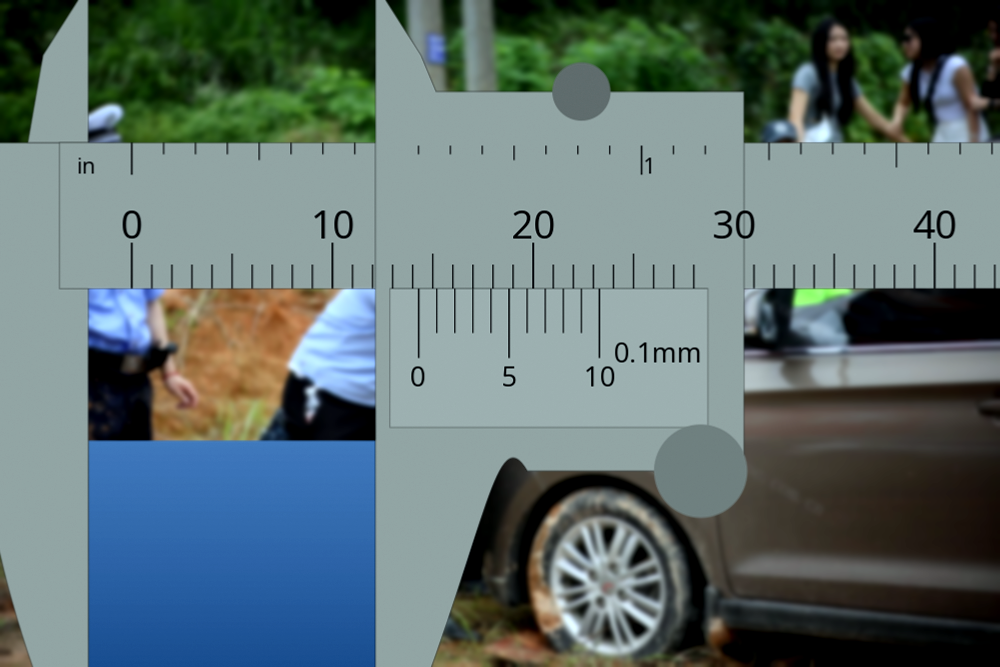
14.3 mm
